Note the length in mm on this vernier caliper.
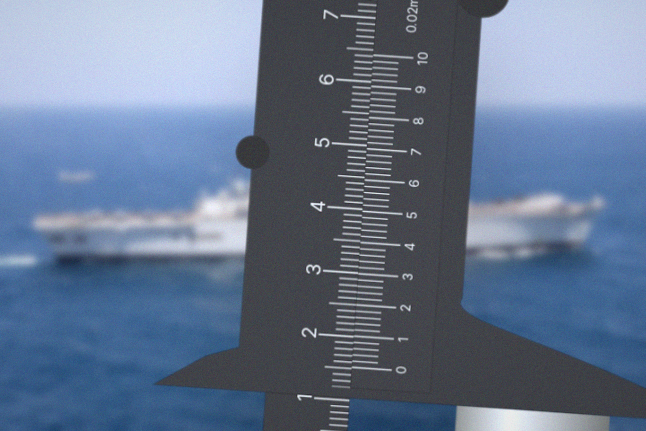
15.2 mm
